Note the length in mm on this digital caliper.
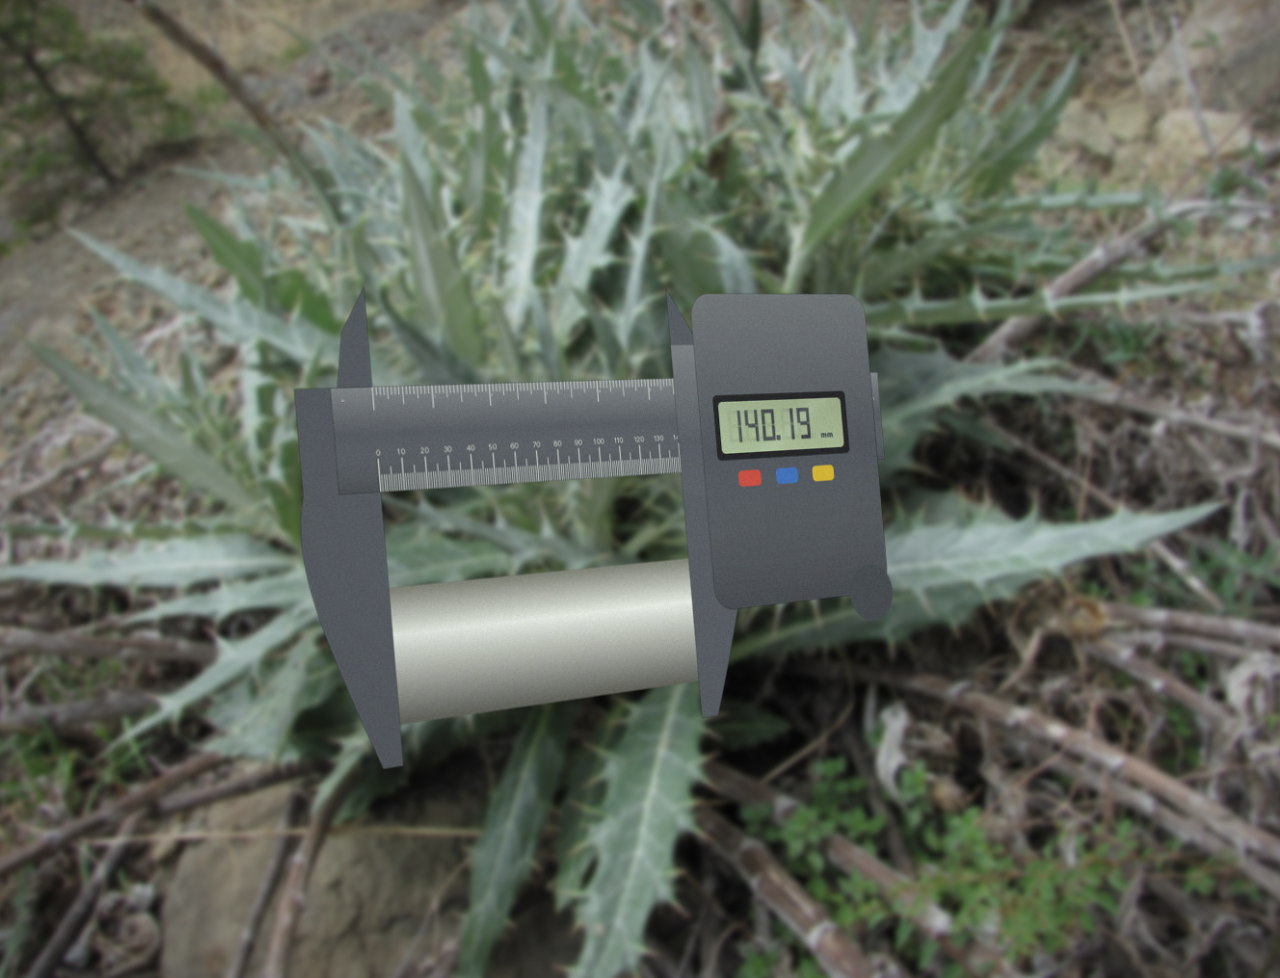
140.19 mm
